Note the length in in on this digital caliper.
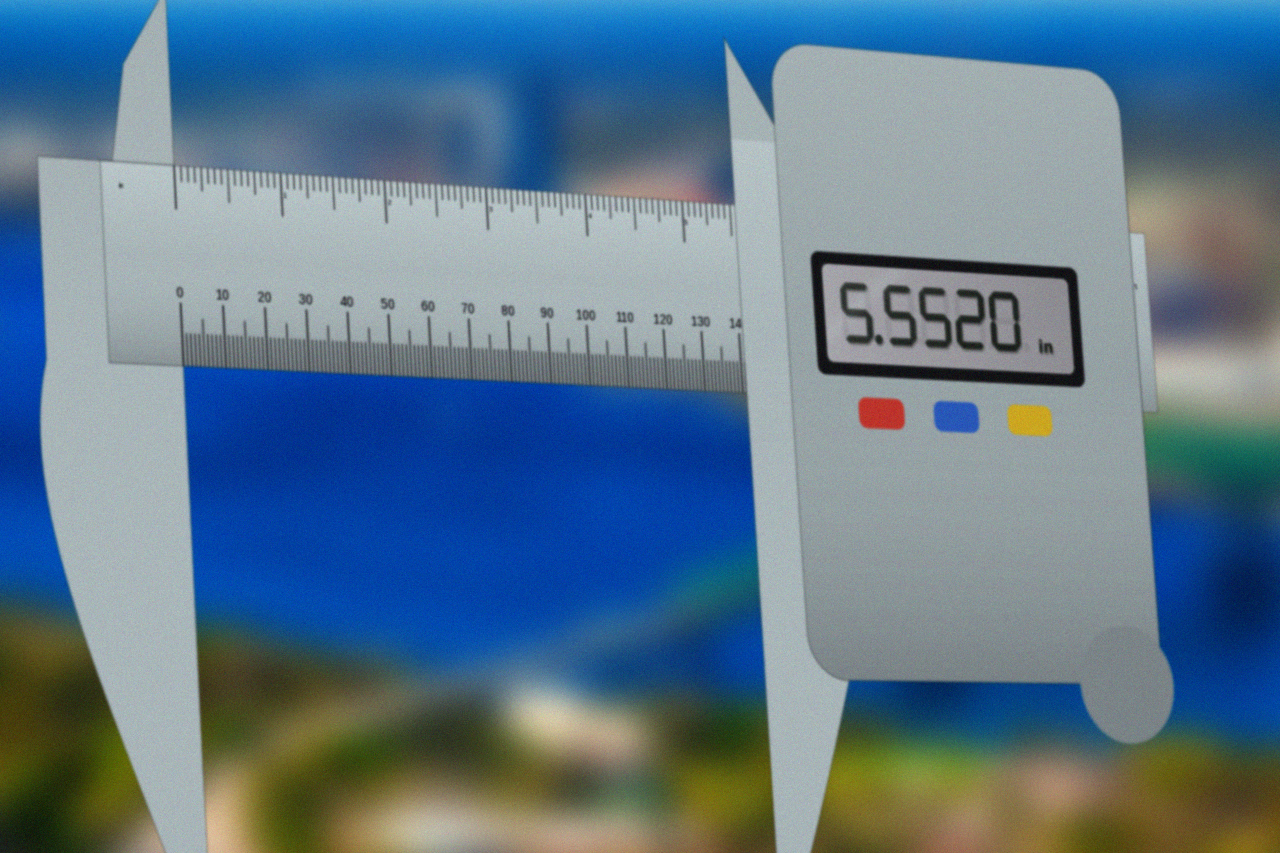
5.5520 in
